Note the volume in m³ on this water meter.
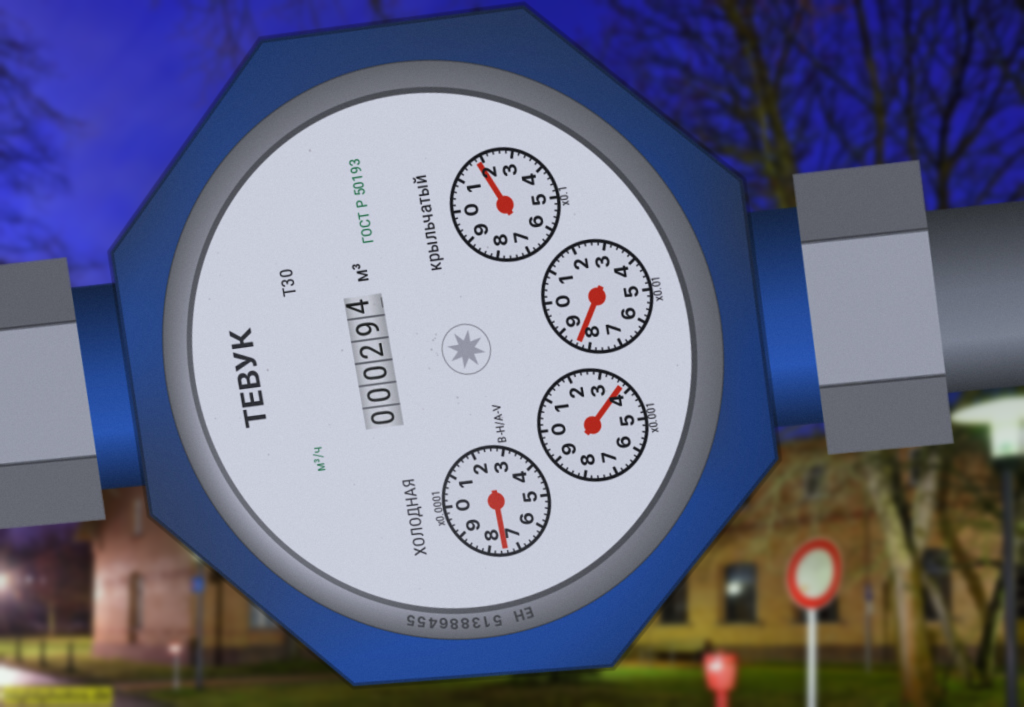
294.1837 m³
